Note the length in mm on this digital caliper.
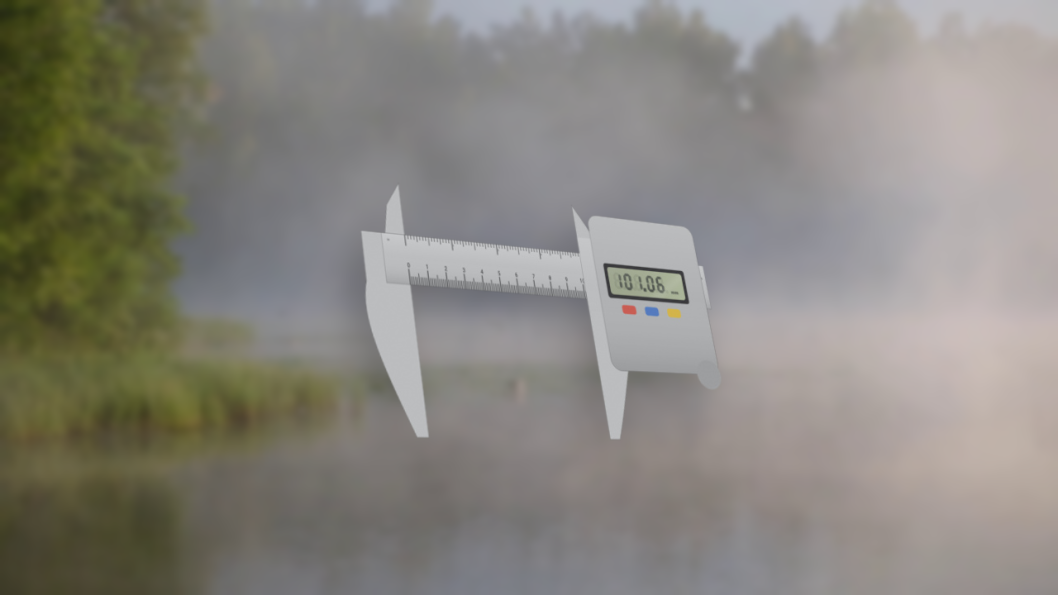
101.06 mm
